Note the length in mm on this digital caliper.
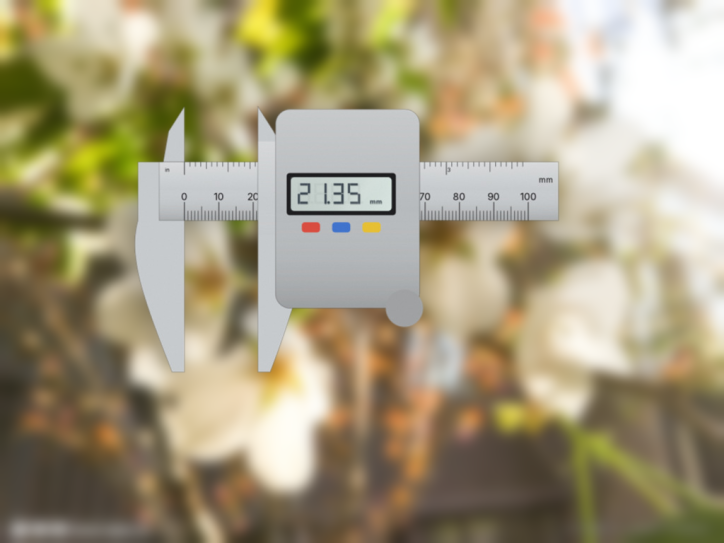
21.35 mm
